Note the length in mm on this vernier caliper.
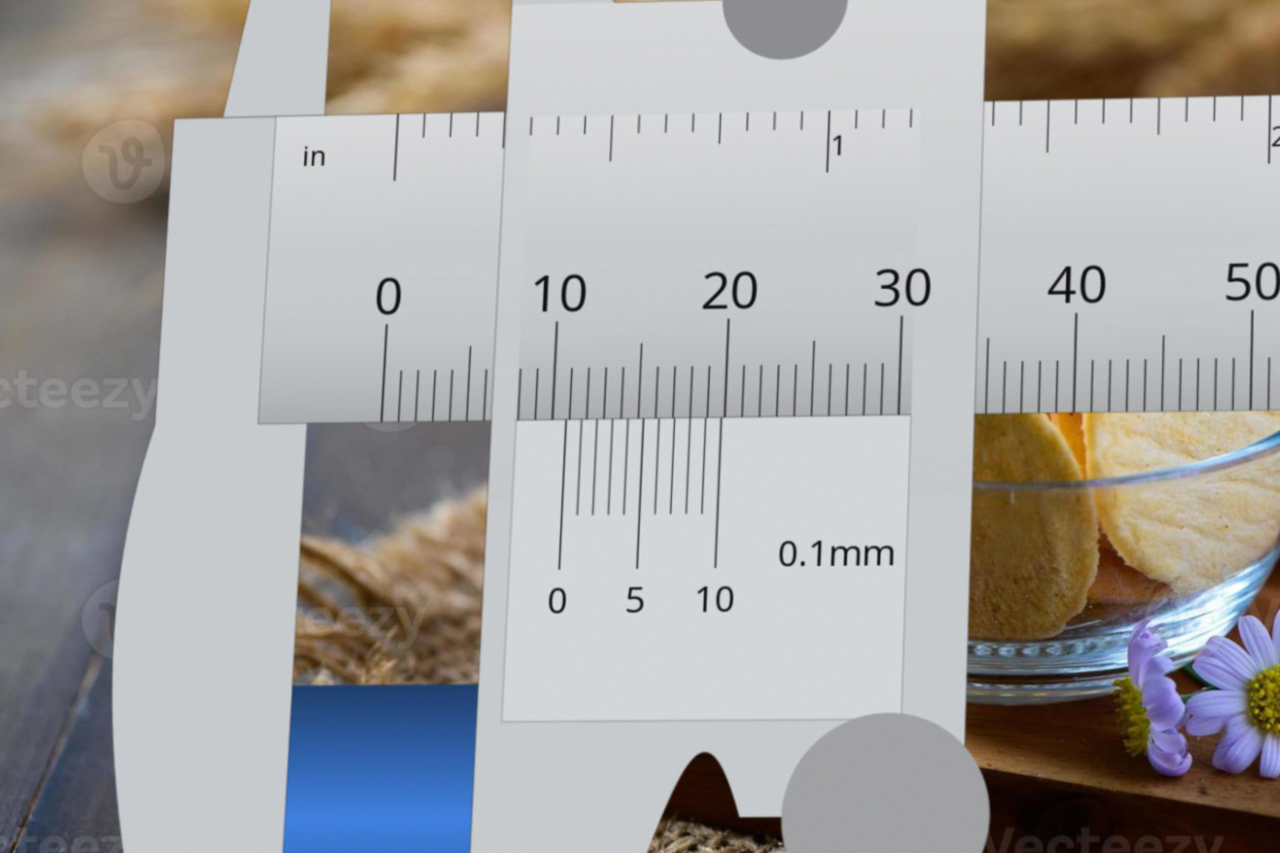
10.8 mm
